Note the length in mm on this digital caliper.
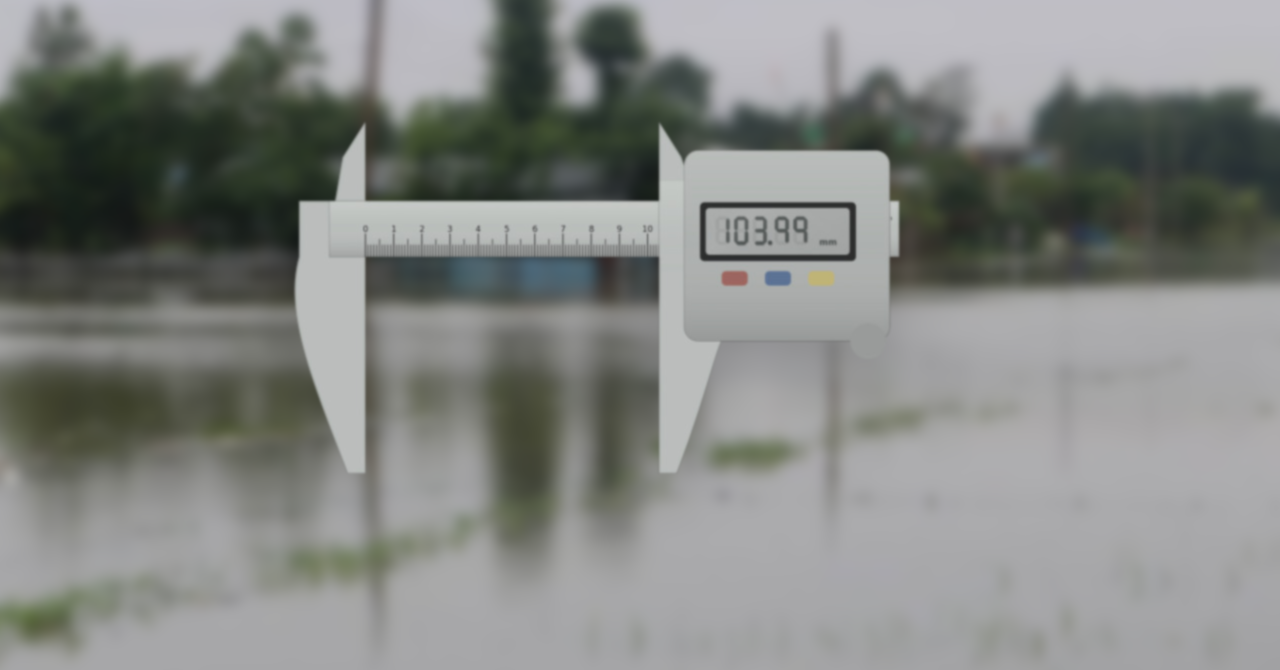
103.99 mm
